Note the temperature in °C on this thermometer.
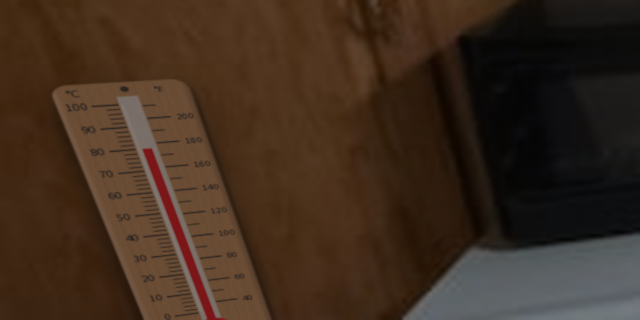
80 °C
